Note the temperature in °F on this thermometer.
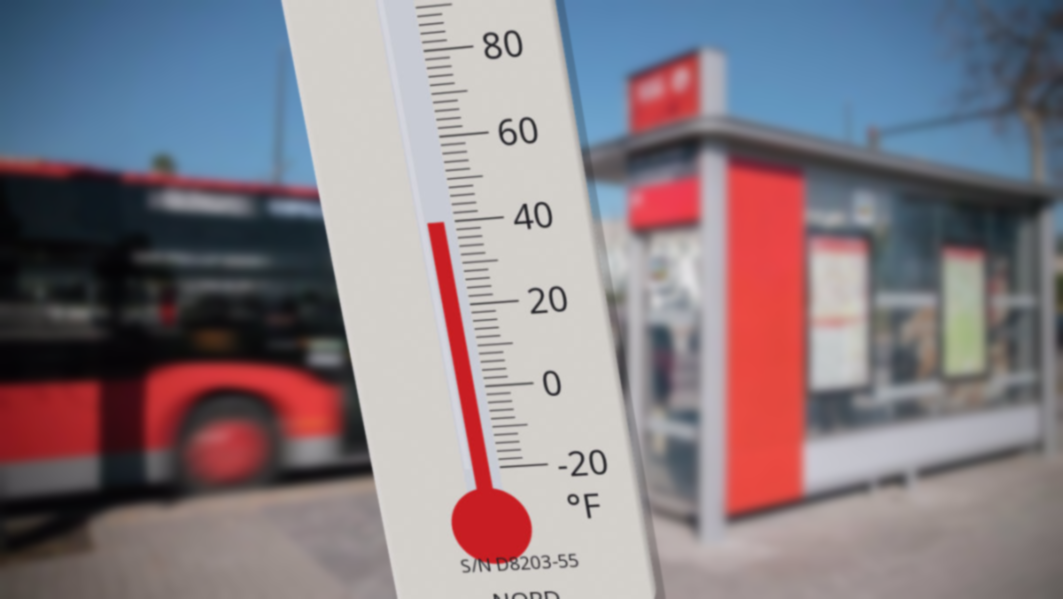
40 °F
